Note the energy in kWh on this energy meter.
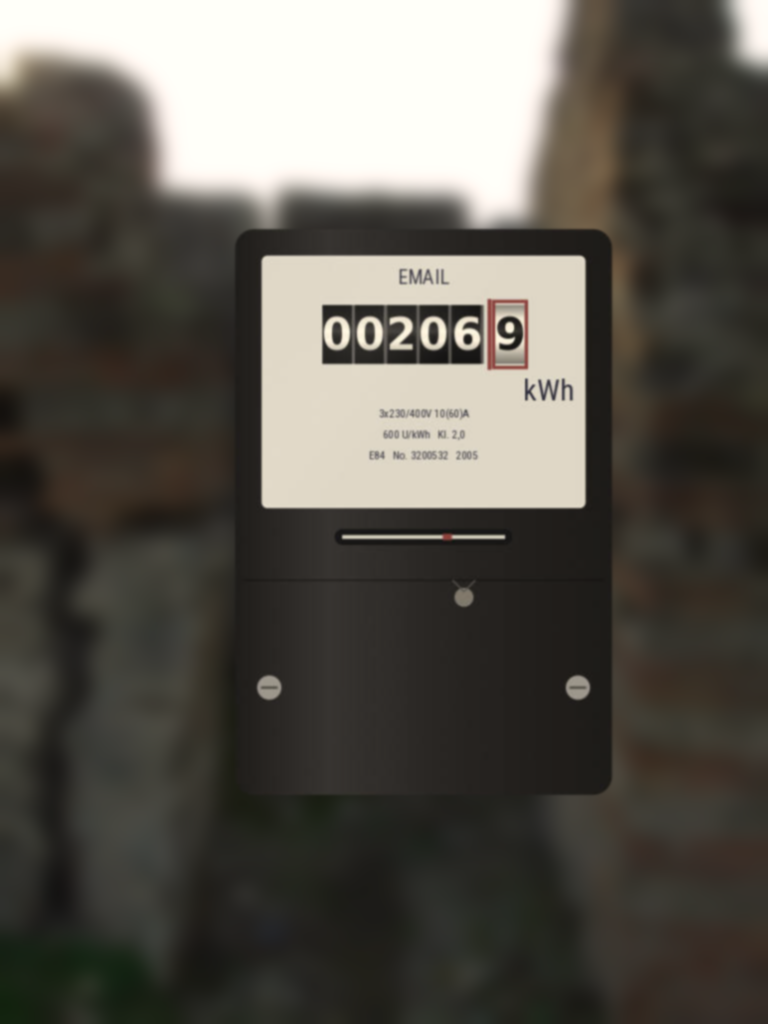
206.9 kWh
